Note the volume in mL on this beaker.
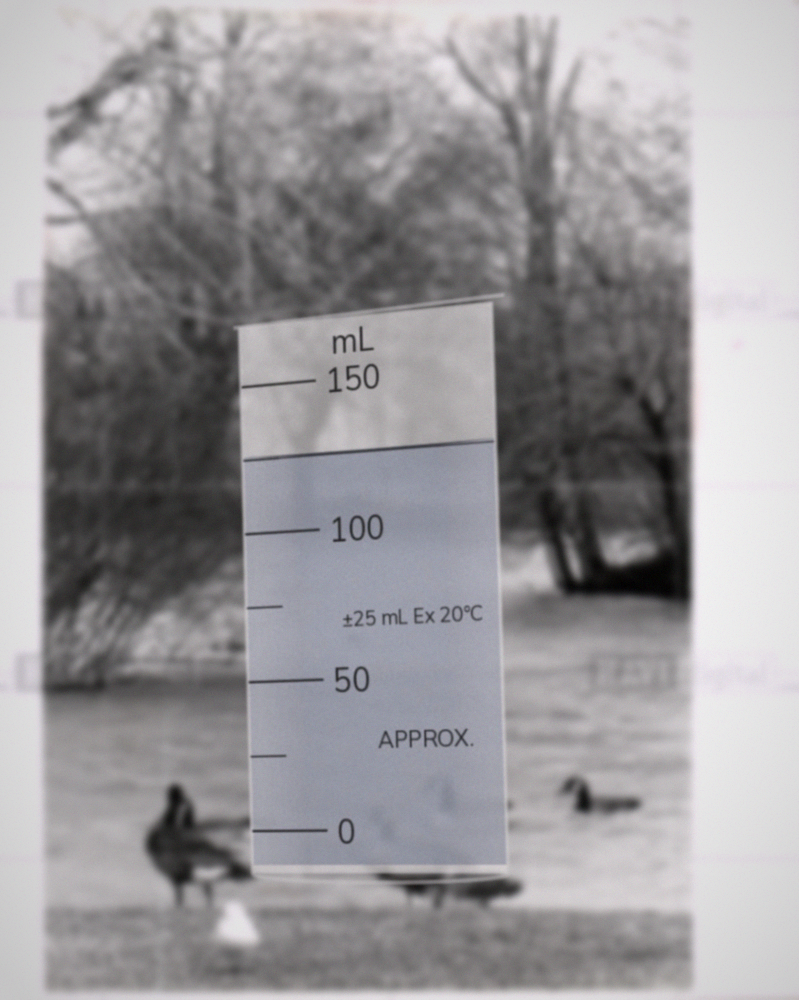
125 mL
